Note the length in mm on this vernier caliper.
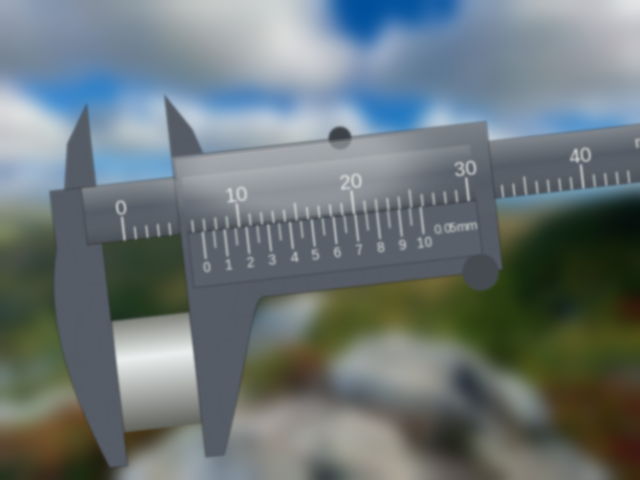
6.8 mm
